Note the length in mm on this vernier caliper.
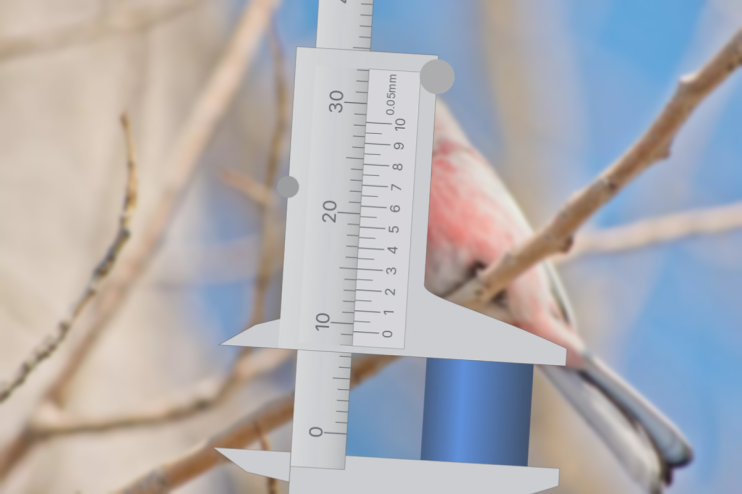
9.3 mm
